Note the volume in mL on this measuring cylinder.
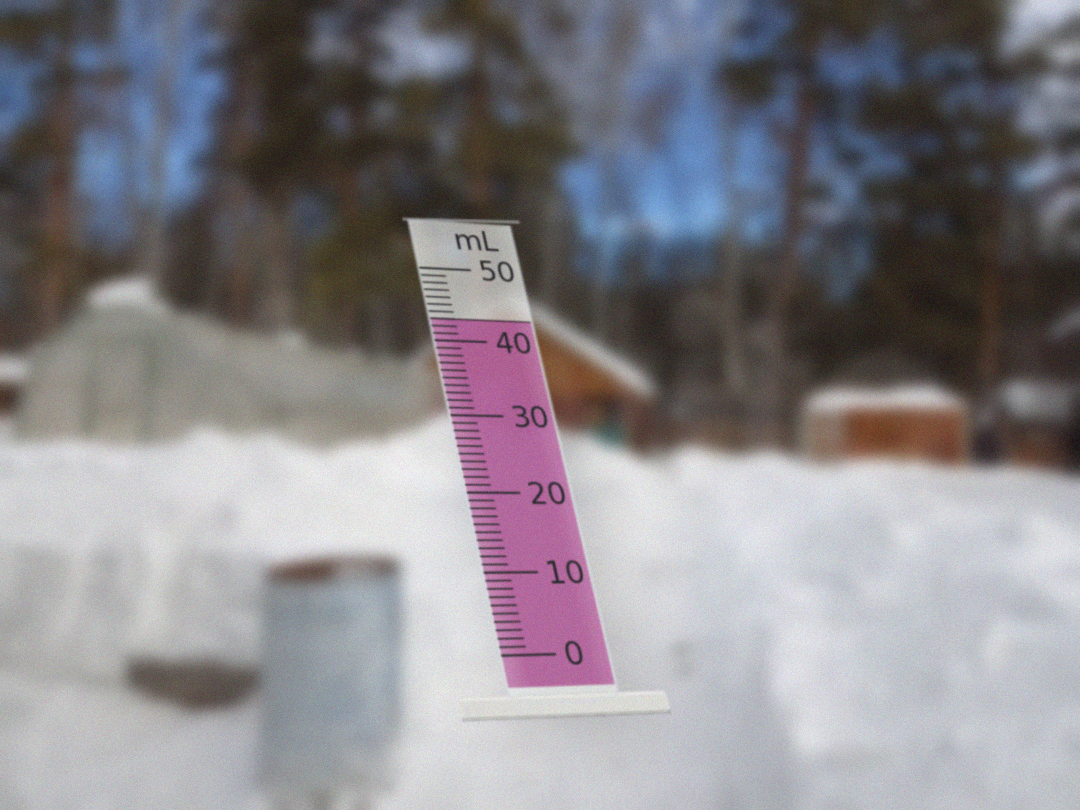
43 mL
